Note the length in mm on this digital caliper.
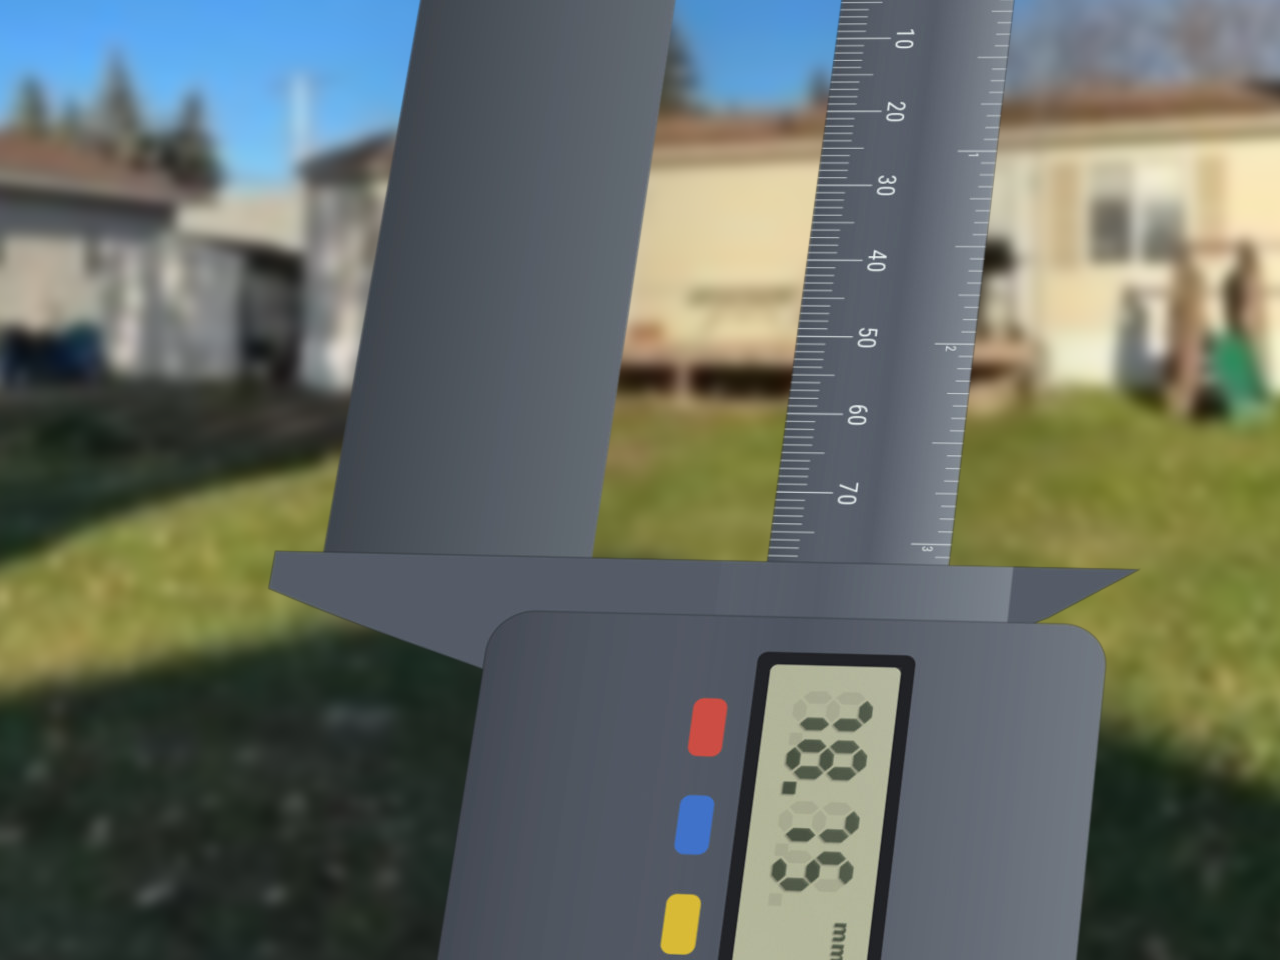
78.75 mm
